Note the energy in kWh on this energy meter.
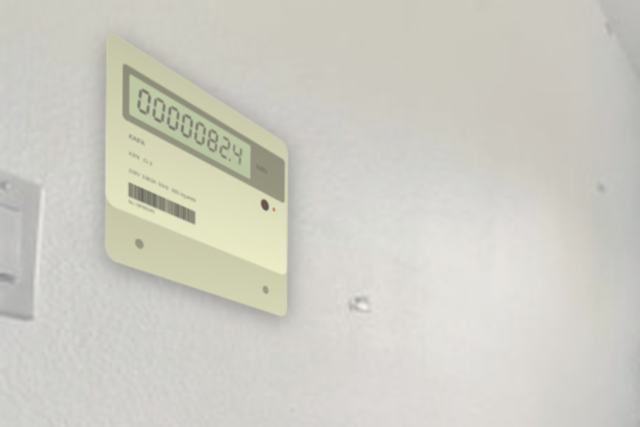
82.4 kWh
